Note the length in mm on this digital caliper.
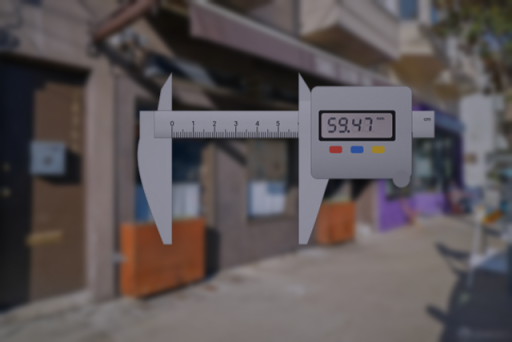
59.47 mm
